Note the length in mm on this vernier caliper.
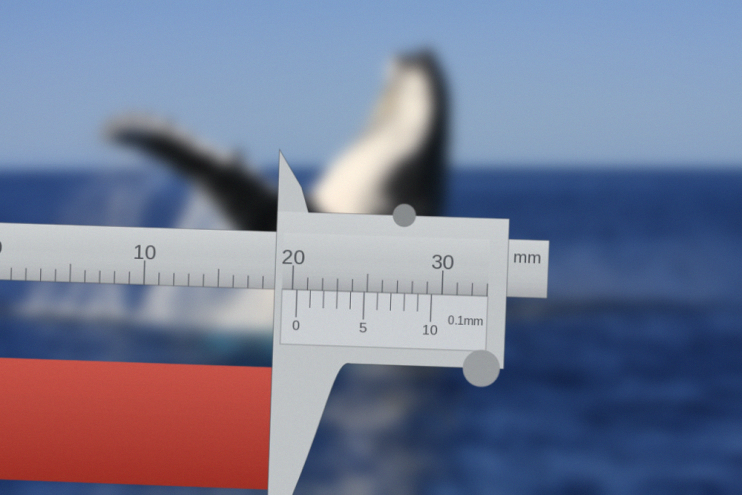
20.3 mm
